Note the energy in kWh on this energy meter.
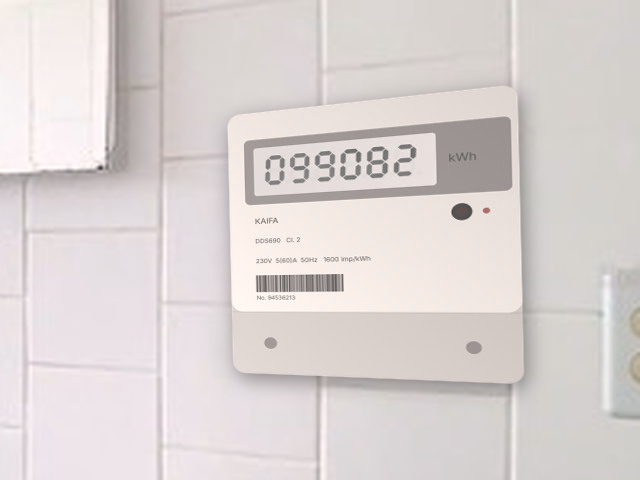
99082 kWh
